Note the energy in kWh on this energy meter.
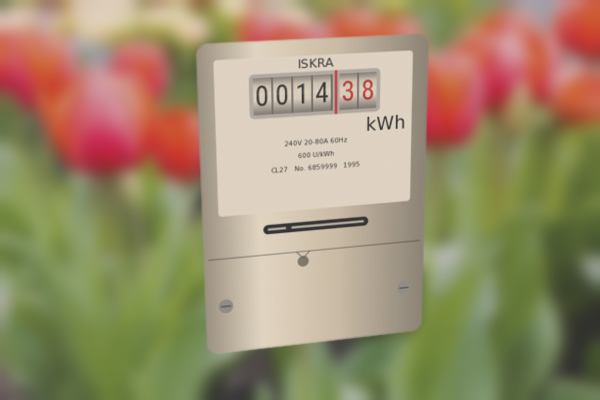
14.38 kWh
